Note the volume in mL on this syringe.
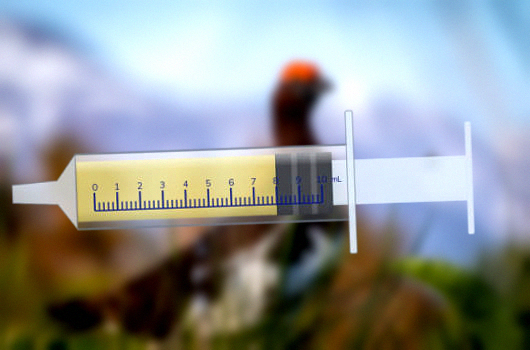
8 mL
